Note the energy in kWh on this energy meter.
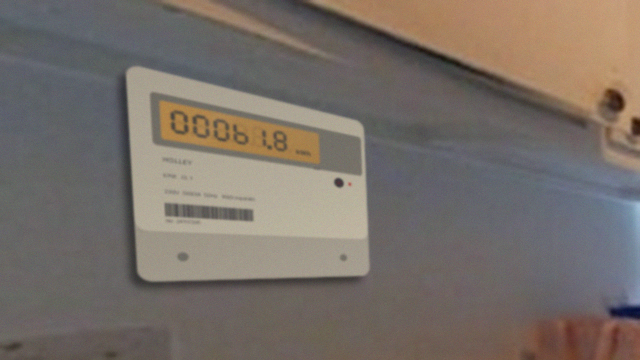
61.8 kWh
